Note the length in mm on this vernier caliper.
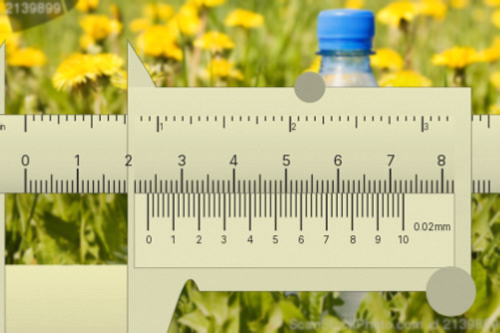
23.5 mm
